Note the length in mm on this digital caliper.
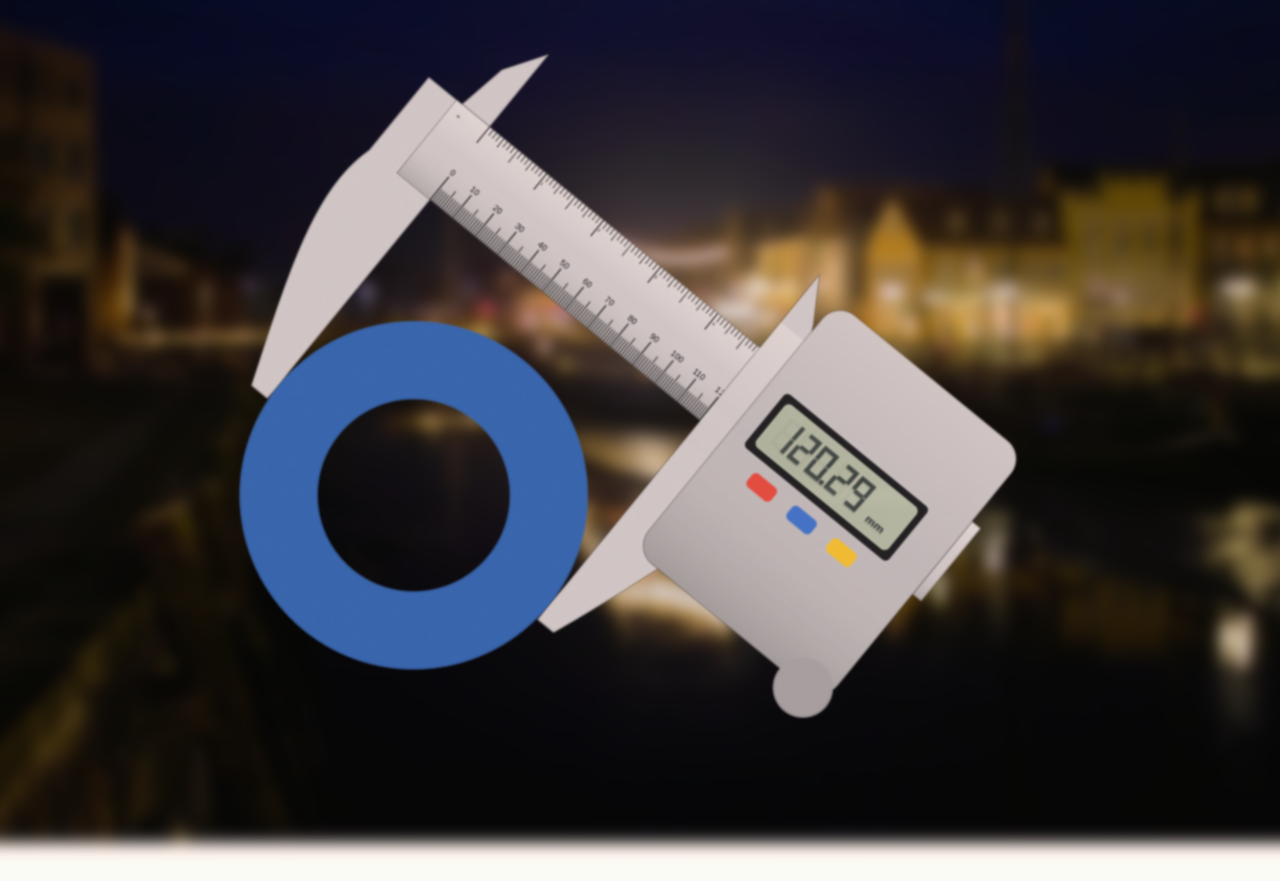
120.29 mm
